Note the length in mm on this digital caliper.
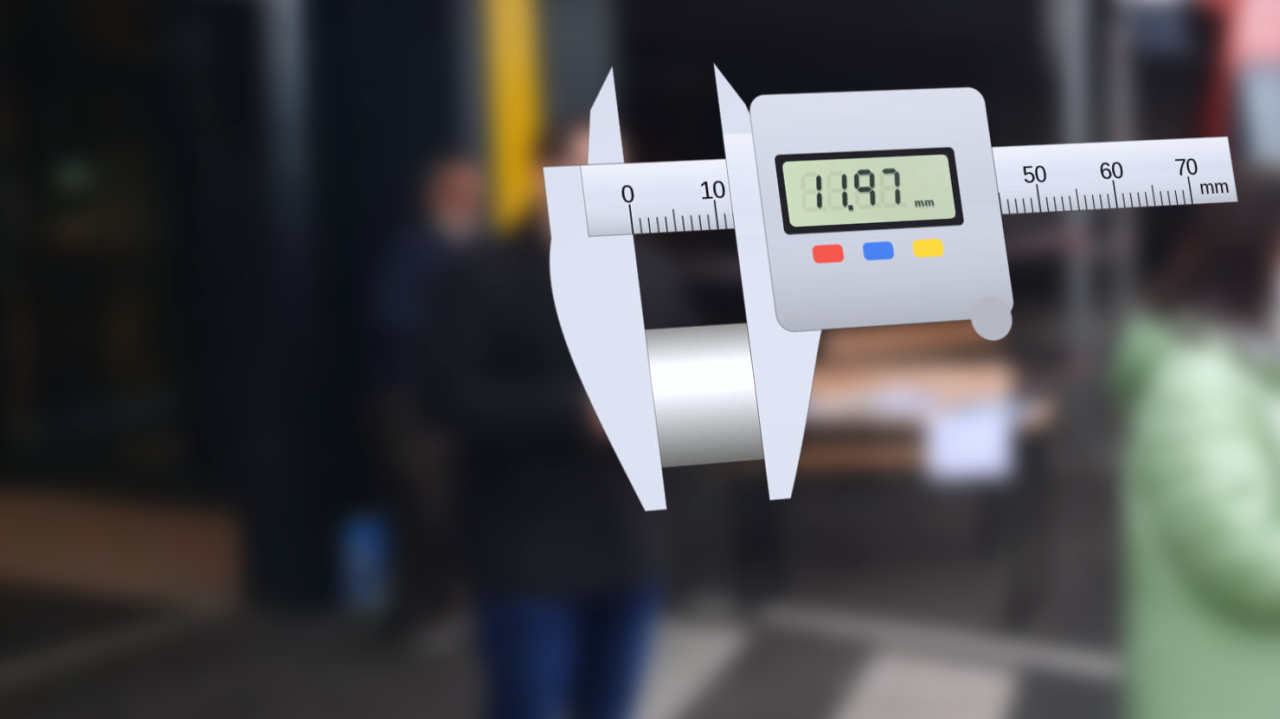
11.97 mm
